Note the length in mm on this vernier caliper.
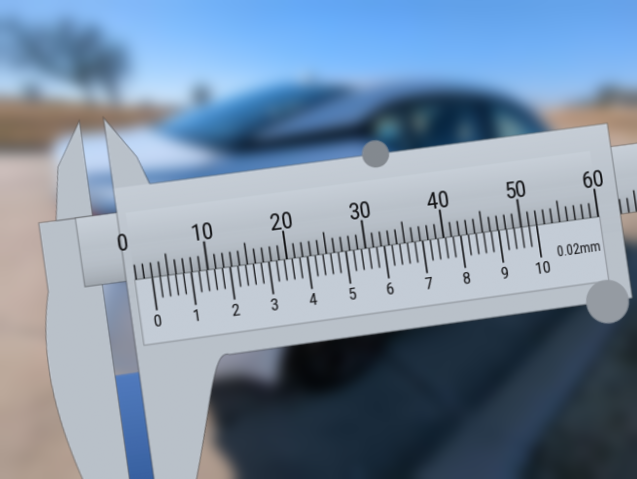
3.0 mm
